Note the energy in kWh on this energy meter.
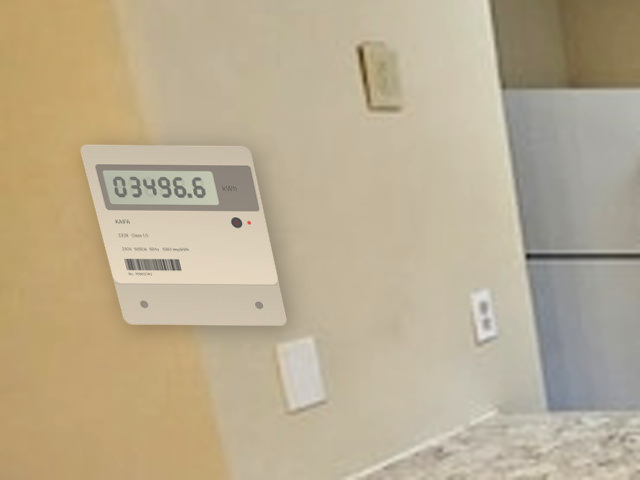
3496.6 kWh
